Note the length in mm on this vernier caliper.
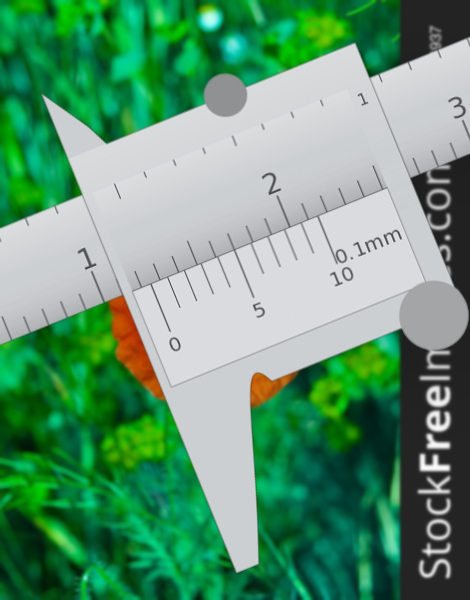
12.5 mm
